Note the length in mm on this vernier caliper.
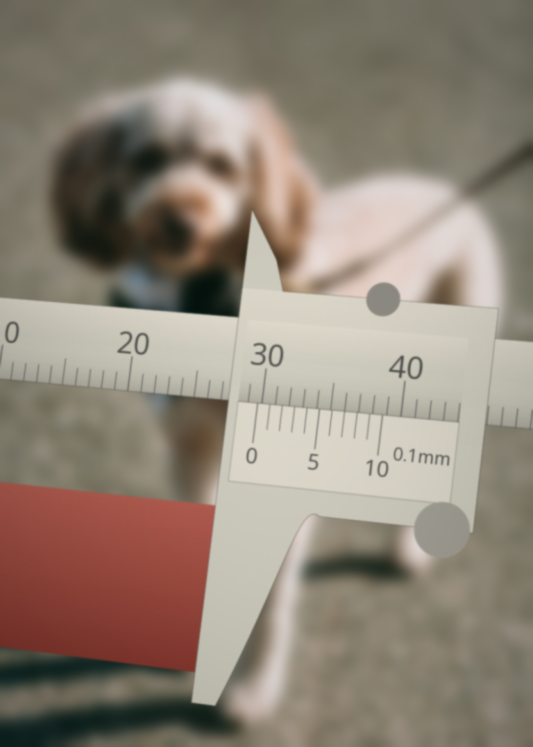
29.7 mm
